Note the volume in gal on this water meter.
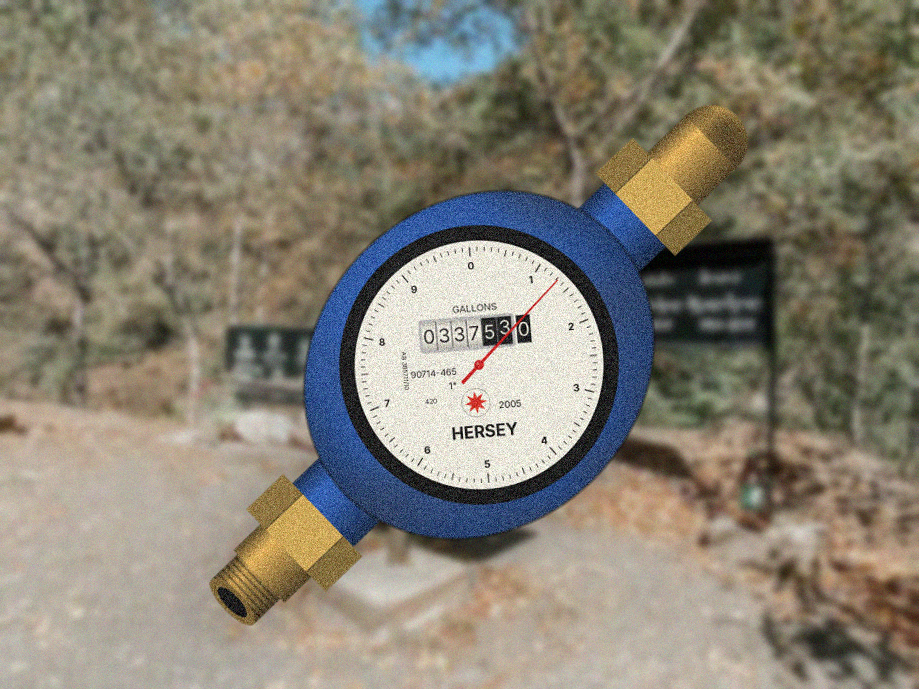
337531.3 gal
